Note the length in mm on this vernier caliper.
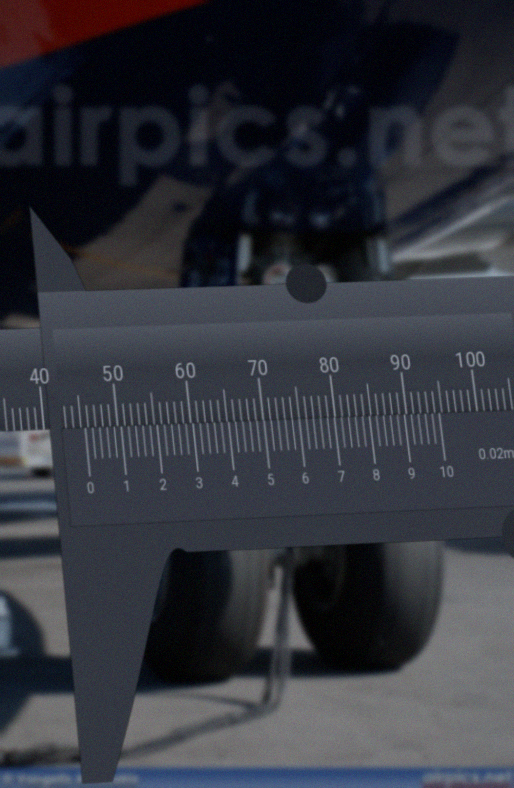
45.6 mm
